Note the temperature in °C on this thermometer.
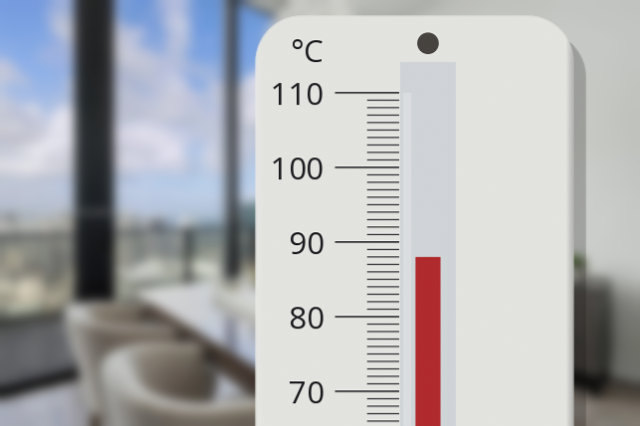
88 °C
